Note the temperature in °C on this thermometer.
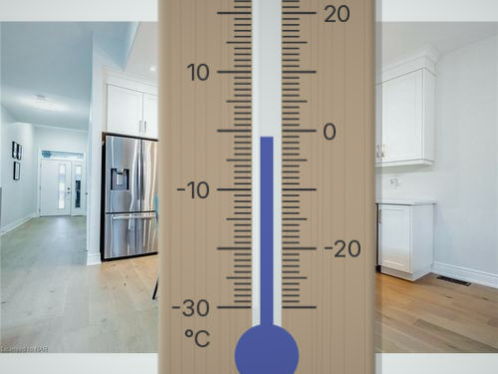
-1 °C
